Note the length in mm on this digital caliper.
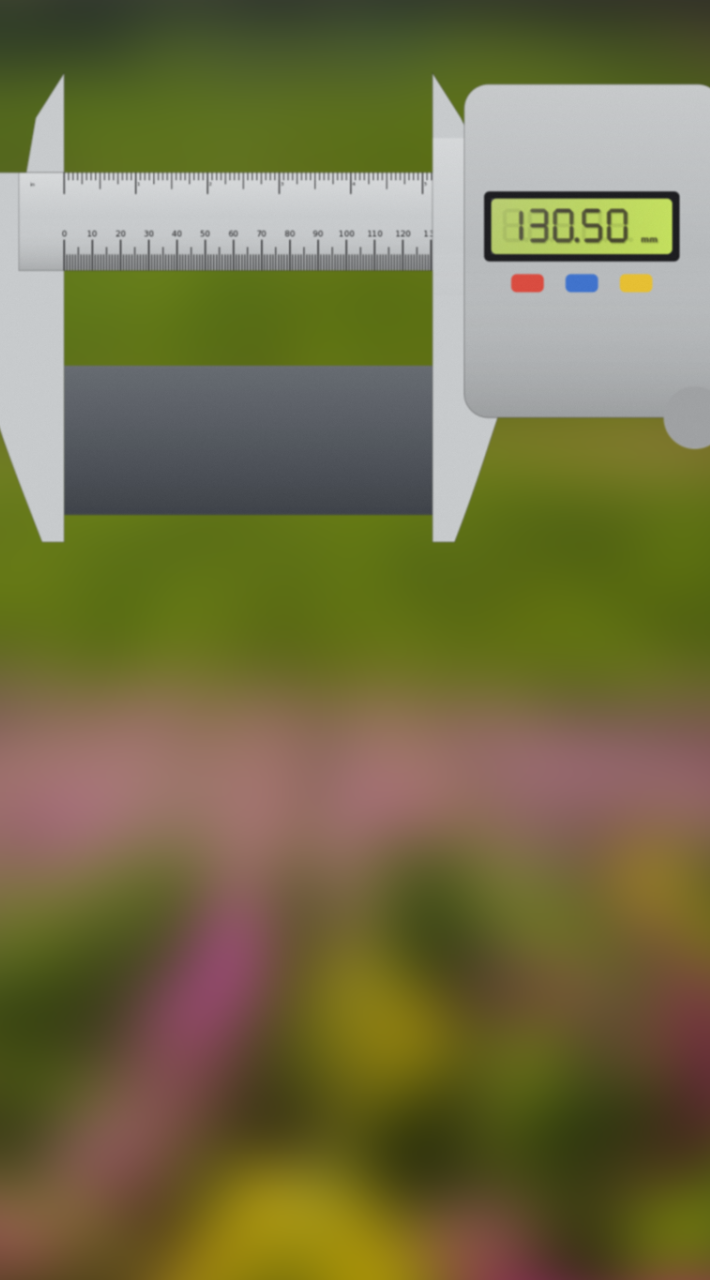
130.50 mm
